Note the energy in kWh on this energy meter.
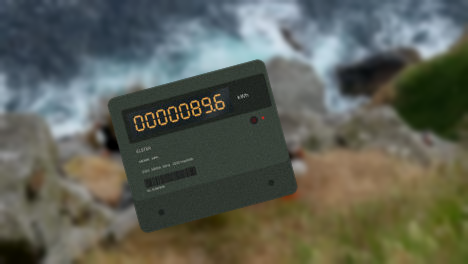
89.6 kWh
